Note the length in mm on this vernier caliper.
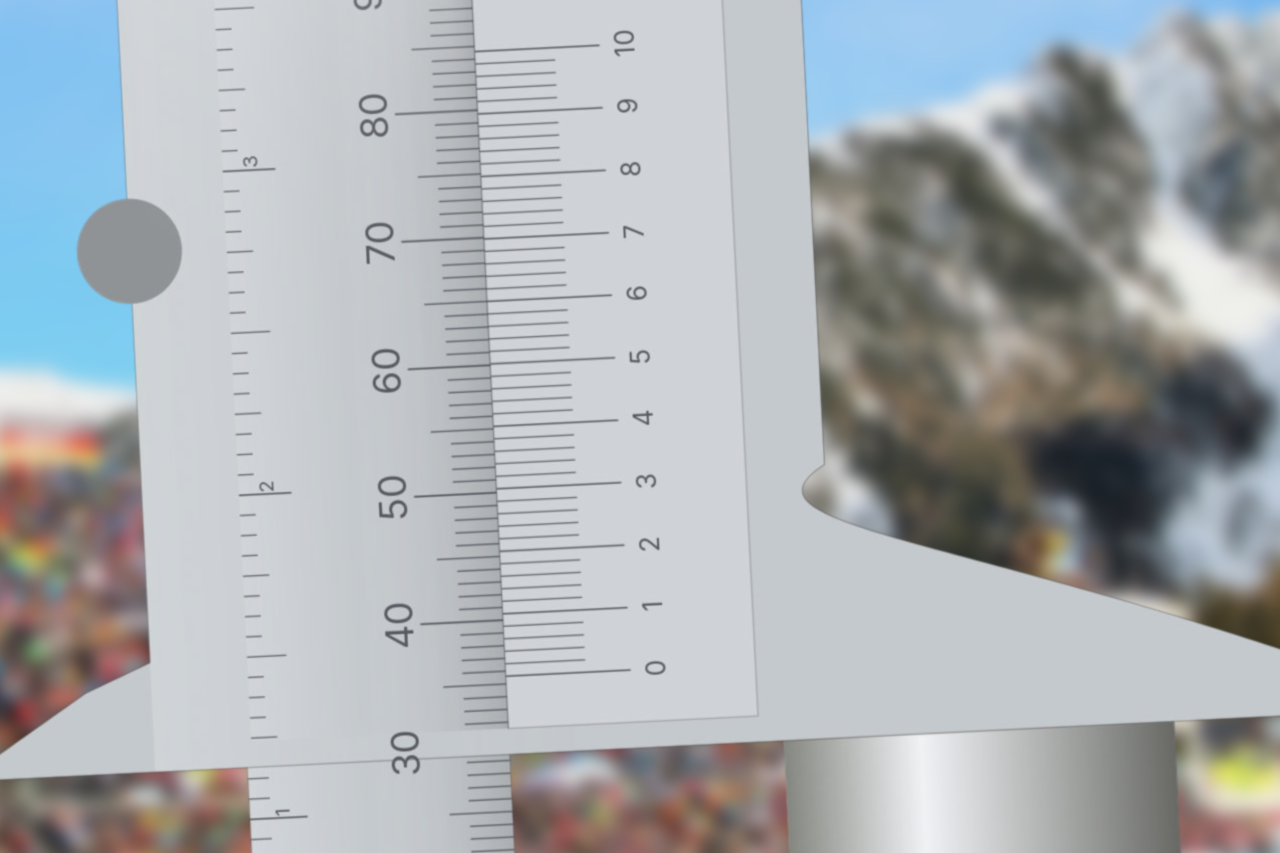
35.6 mm
